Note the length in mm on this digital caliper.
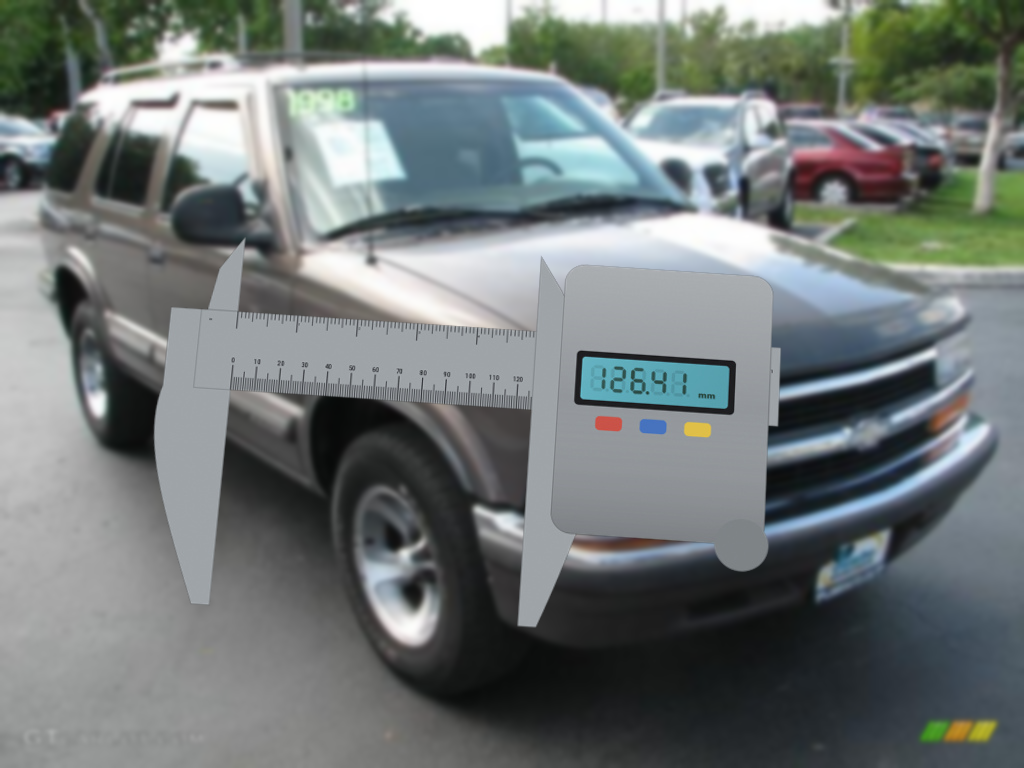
126.41 mm
